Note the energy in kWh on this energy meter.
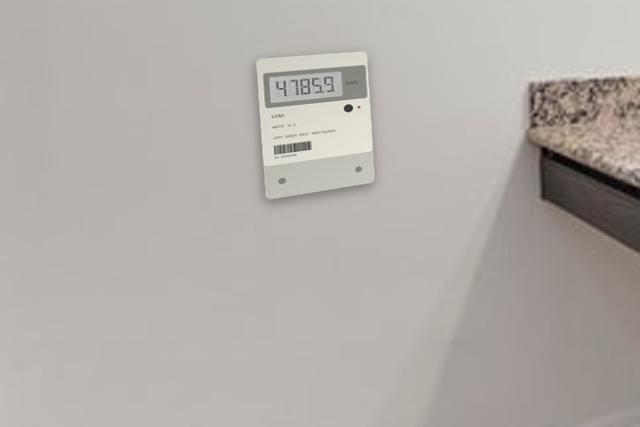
4785.9 kWh
